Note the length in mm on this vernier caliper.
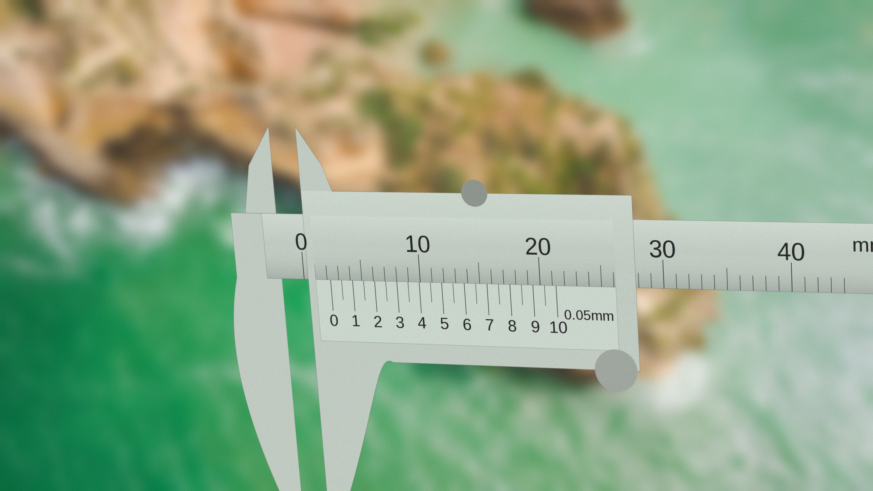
2.3 mm
